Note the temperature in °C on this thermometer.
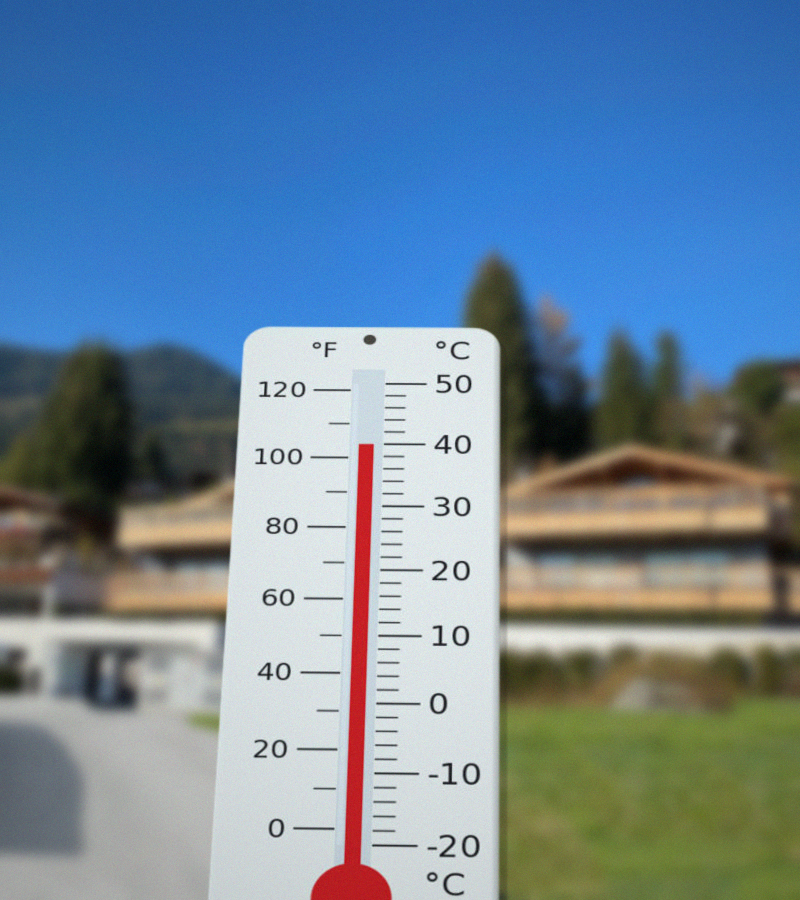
40 °C
